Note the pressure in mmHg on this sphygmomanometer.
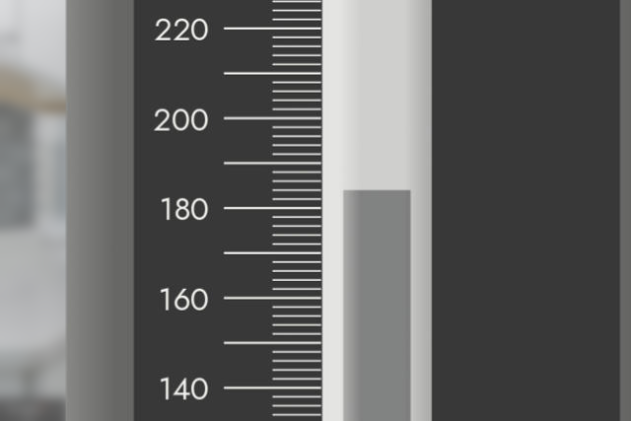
184 mmHg
